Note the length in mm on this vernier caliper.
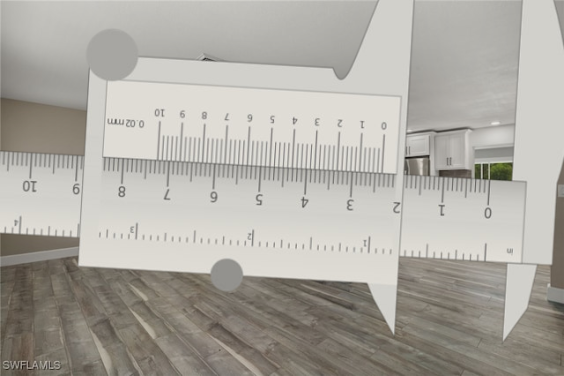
23.5 mm
